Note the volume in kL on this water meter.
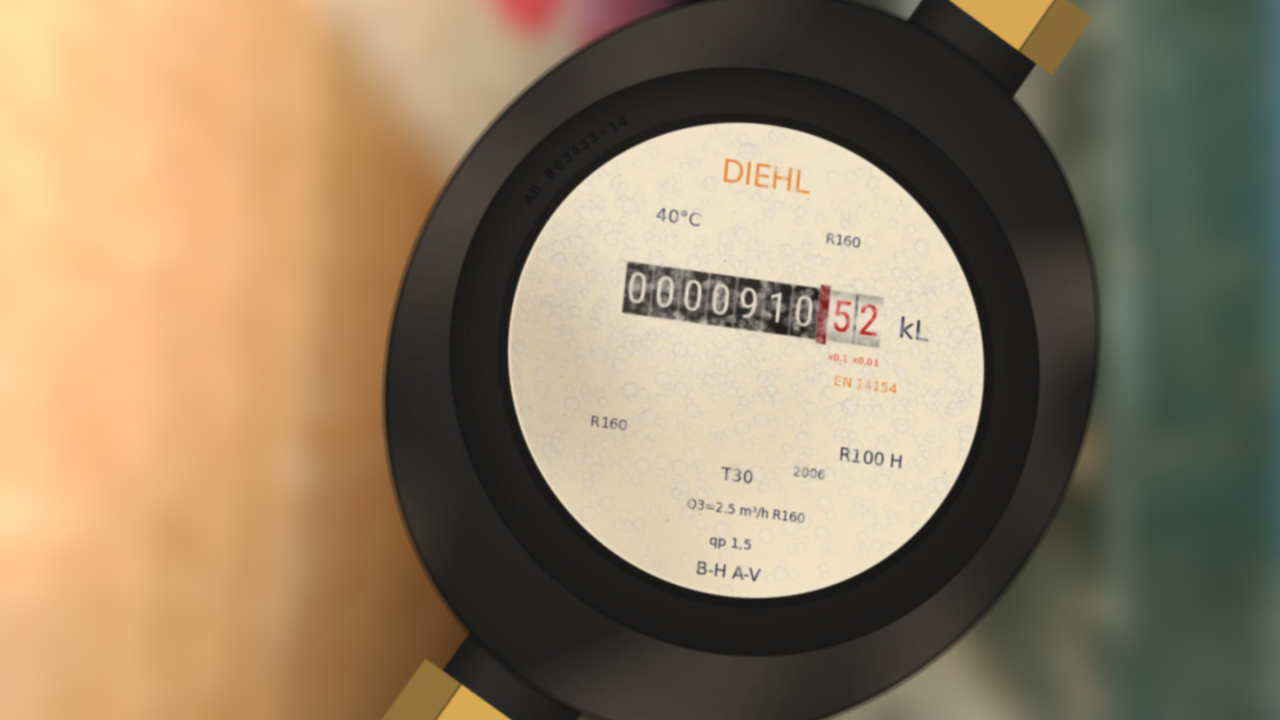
910.52 kL
